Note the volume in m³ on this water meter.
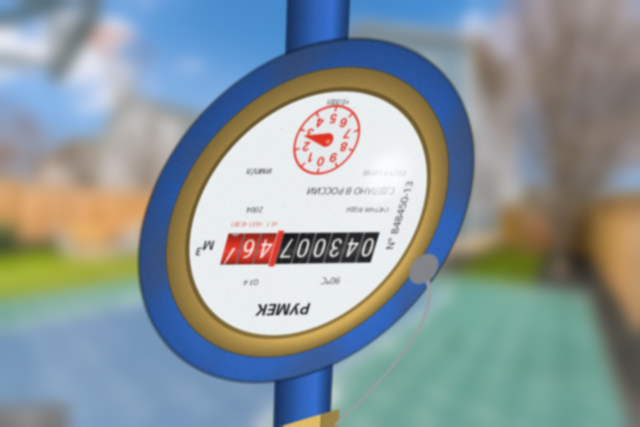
43007.4672 m³
